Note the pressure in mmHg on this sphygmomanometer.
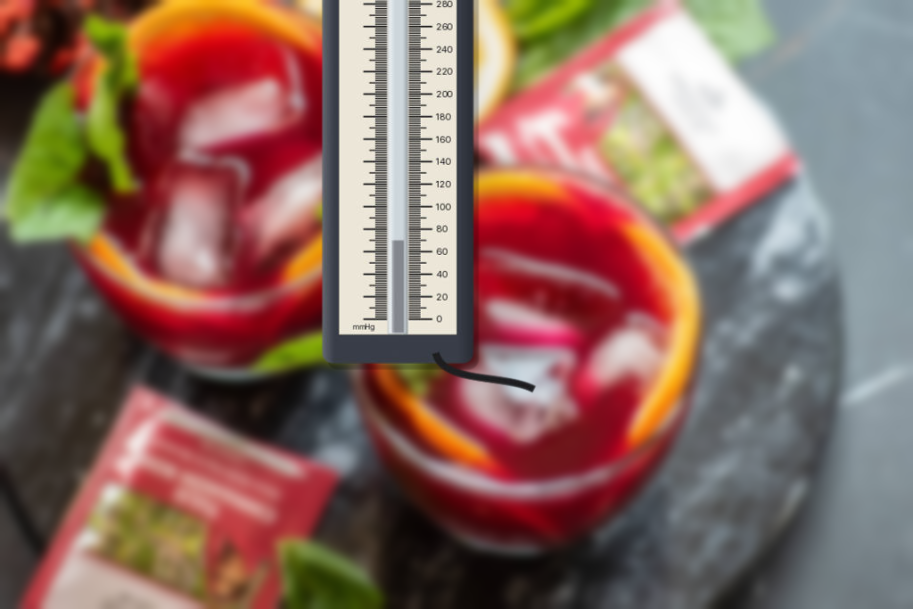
70 mmHg
